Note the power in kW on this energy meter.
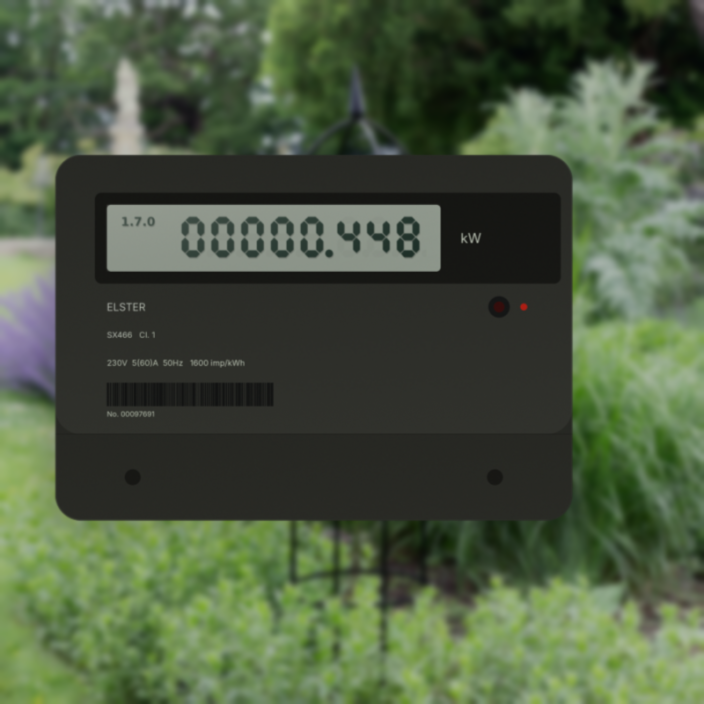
0.448 kW
